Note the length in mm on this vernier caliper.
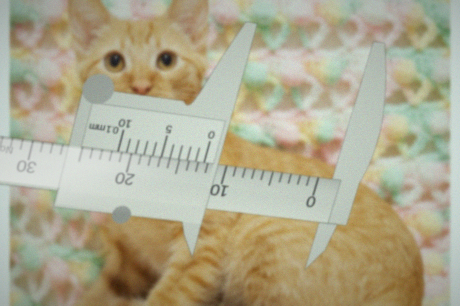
12.4 mm
